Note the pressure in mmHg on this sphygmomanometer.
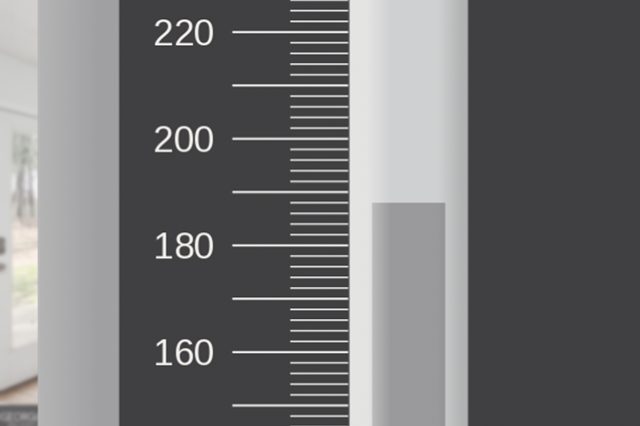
188 mmHg
